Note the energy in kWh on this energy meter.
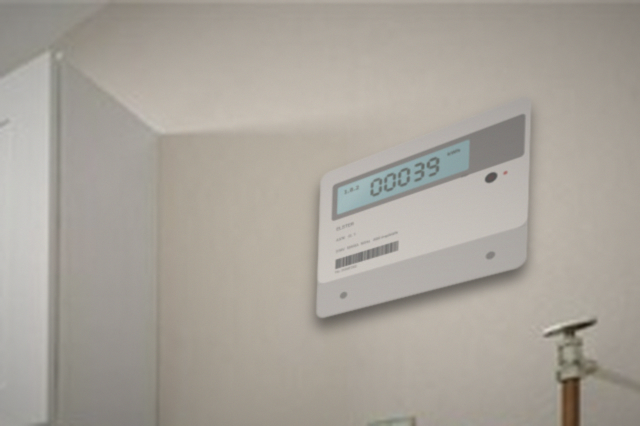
39 kWh
